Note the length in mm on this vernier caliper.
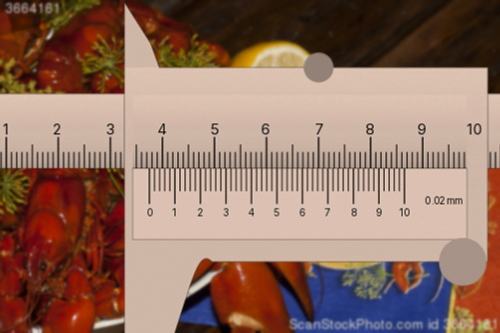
37.5 mm
